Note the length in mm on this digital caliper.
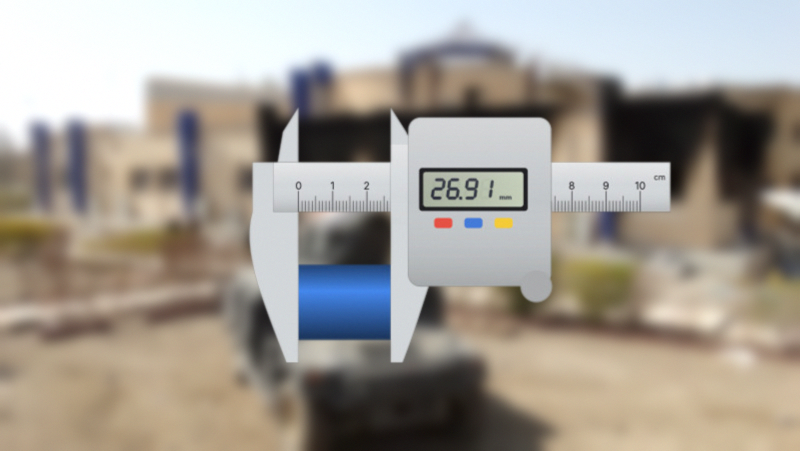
26.91 mm
